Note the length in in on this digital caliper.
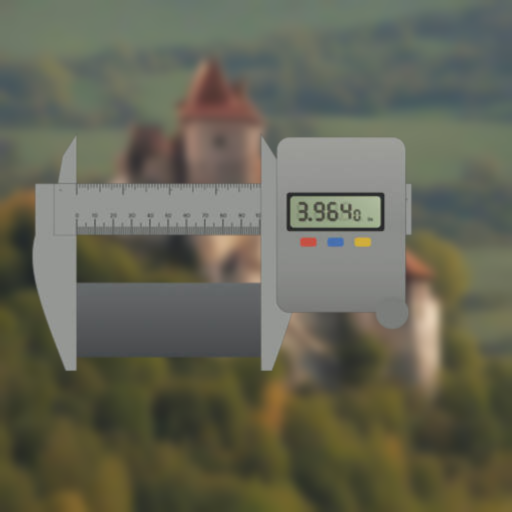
3.9640 in
